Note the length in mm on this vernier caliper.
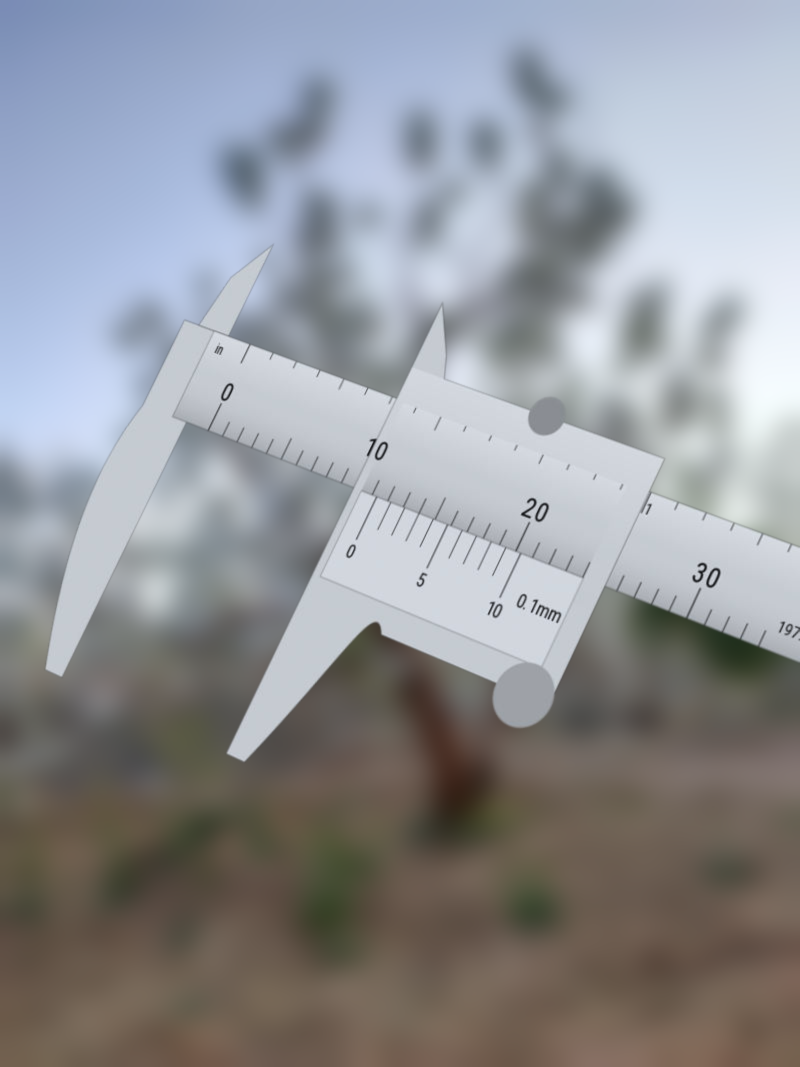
11.3 mm
